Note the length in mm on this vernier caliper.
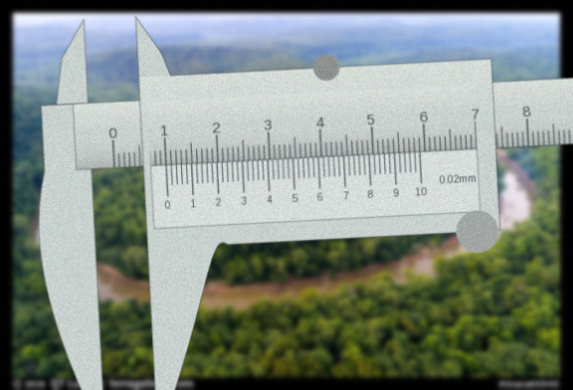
10.0 mm
